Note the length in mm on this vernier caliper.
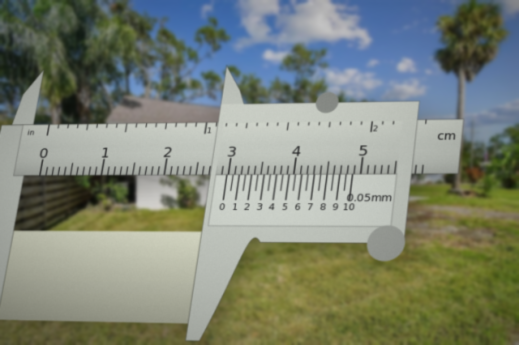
29.8 mm
